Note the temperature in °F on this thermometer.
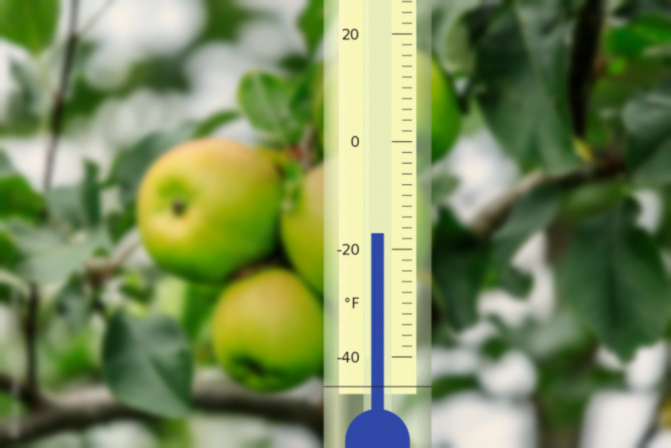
-17 °F
